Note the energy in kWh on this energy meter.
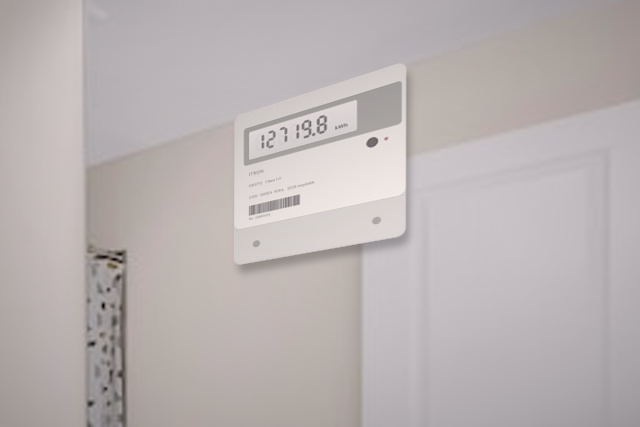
12719.8 kWh
